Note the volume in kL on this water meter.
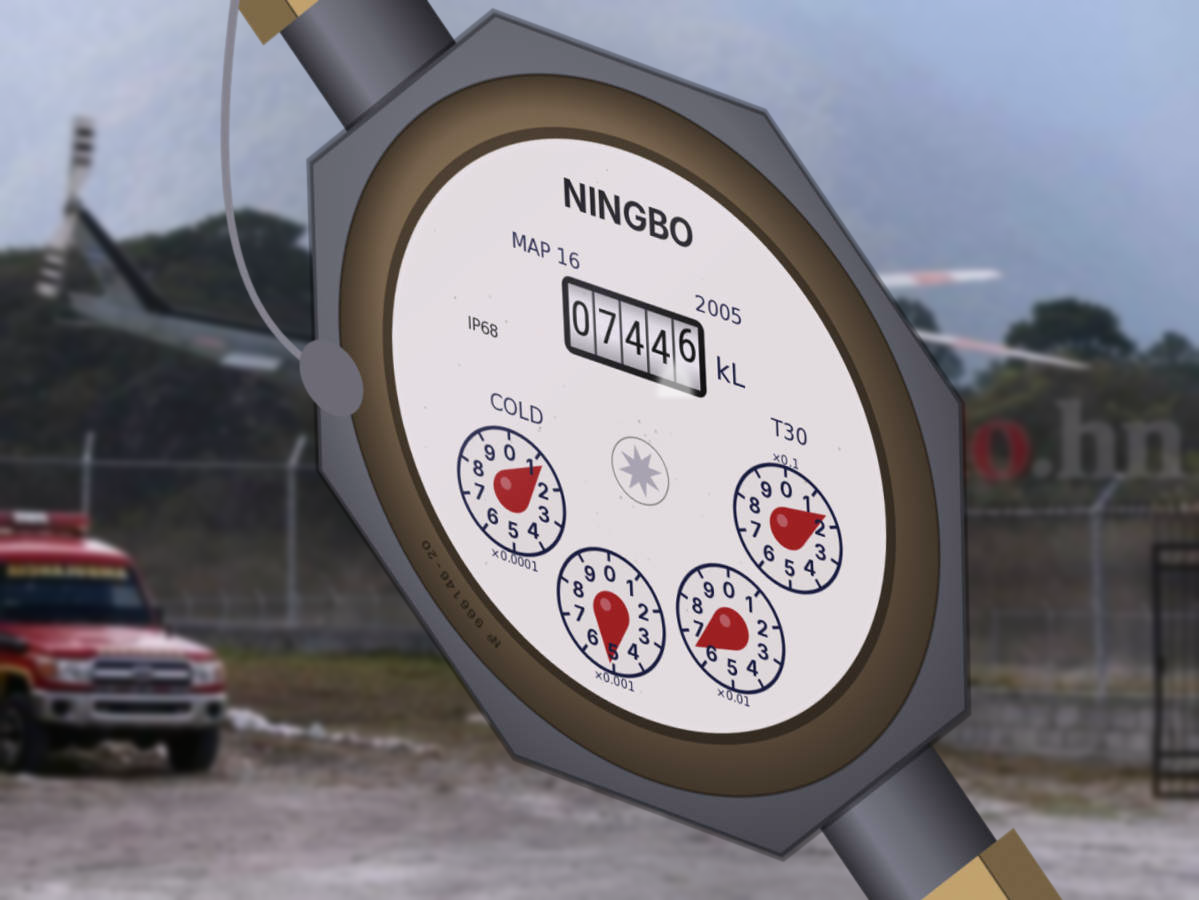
7446.1651 kL
